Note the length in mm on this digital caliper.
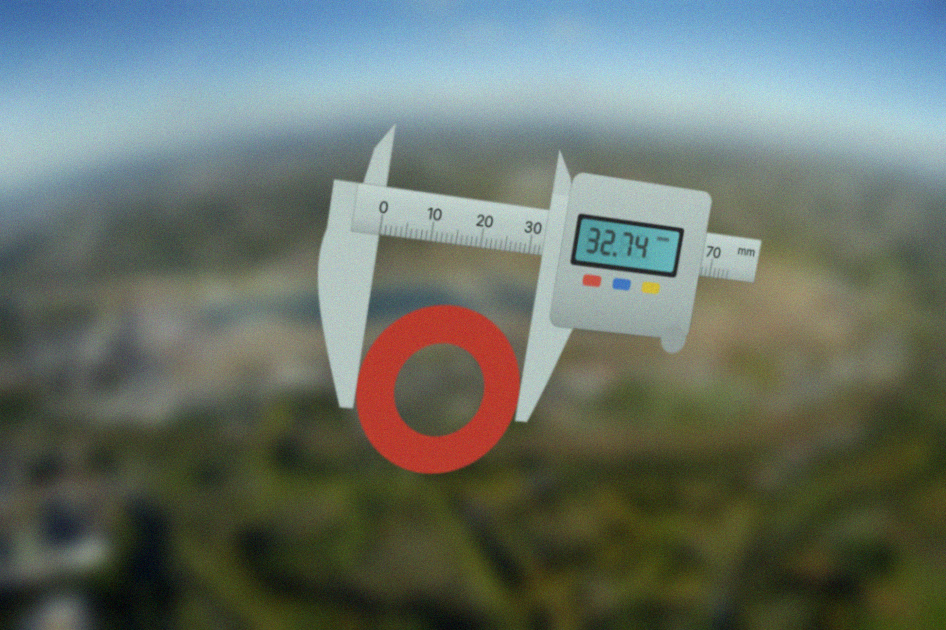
32.74 mm
